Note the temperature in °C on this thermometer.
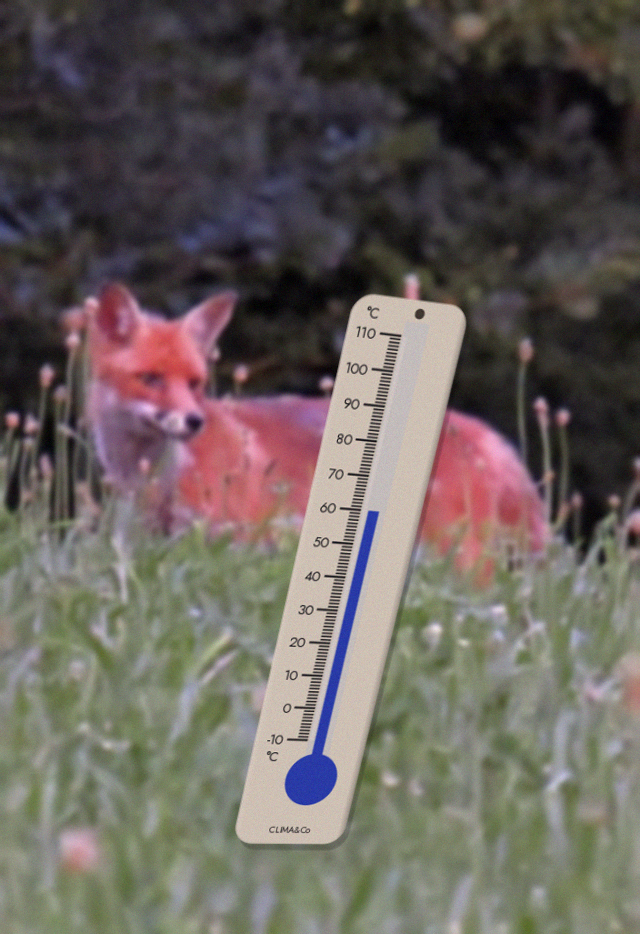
60 °C
